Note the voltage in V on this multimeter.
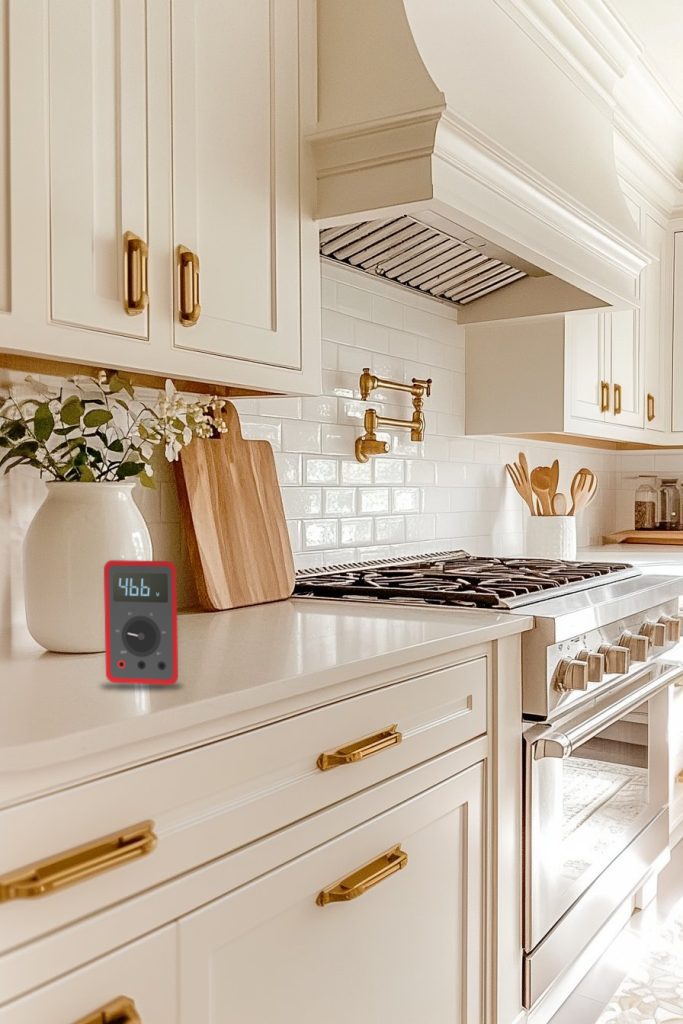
466 V
